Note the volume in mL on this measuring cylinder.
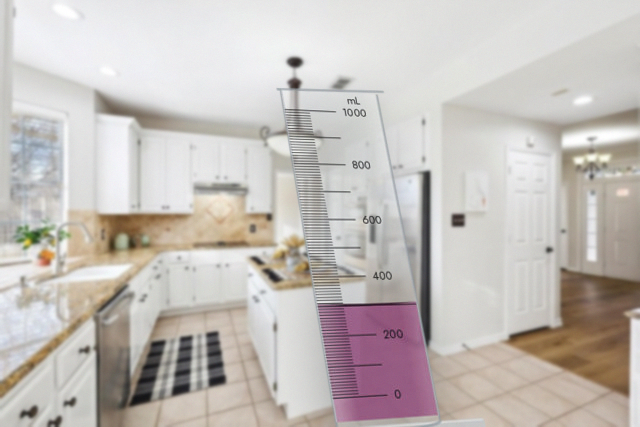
300 mL
